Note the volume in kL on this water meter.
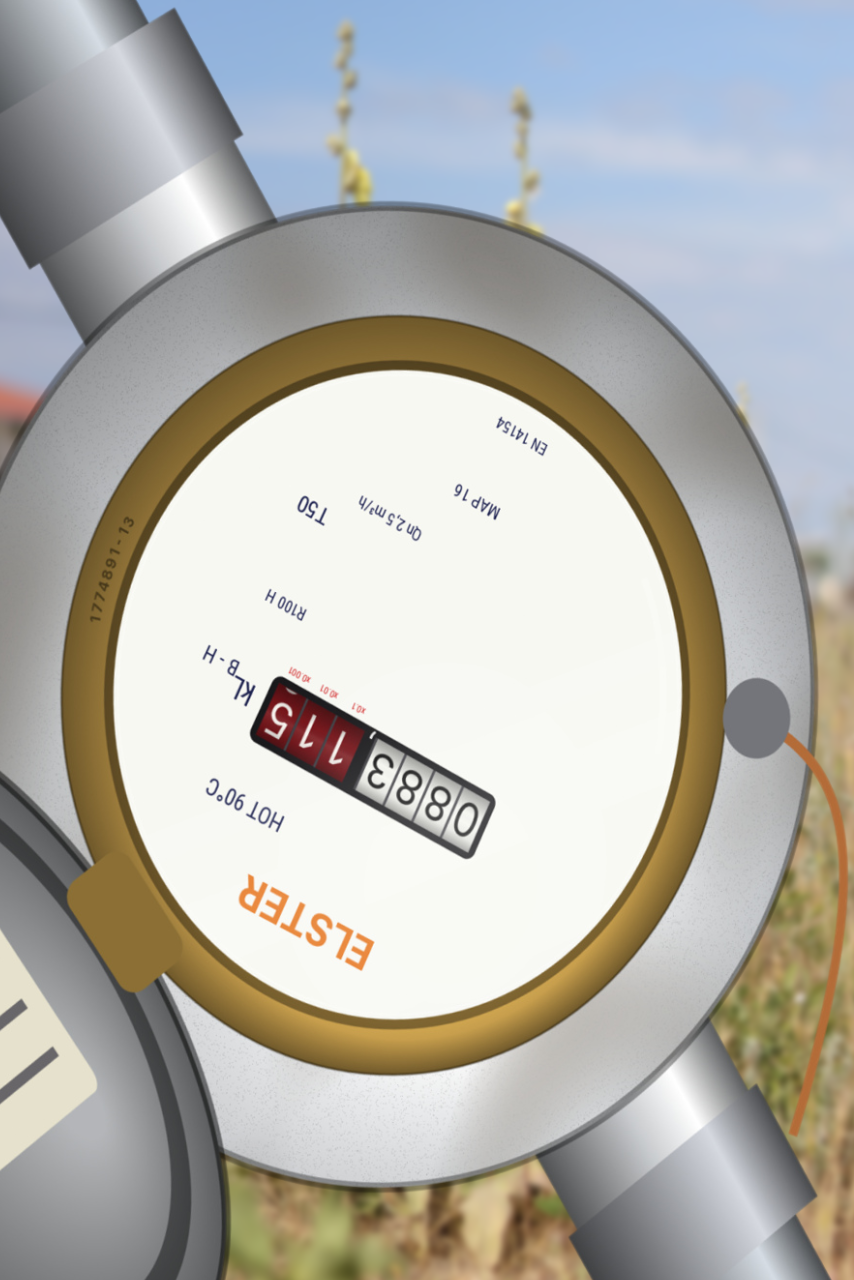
883.115 kL
